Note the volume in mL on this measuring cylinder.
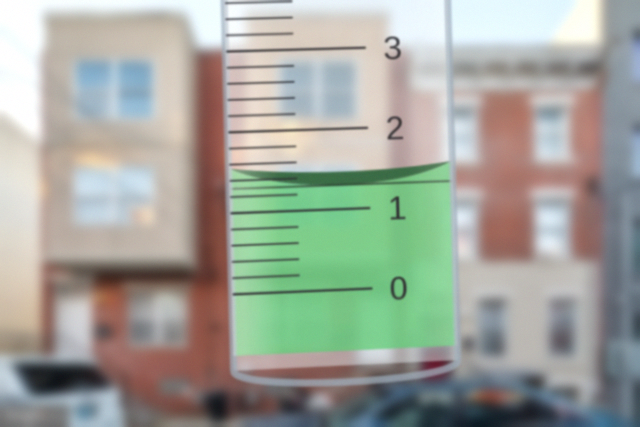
1.3 mL
